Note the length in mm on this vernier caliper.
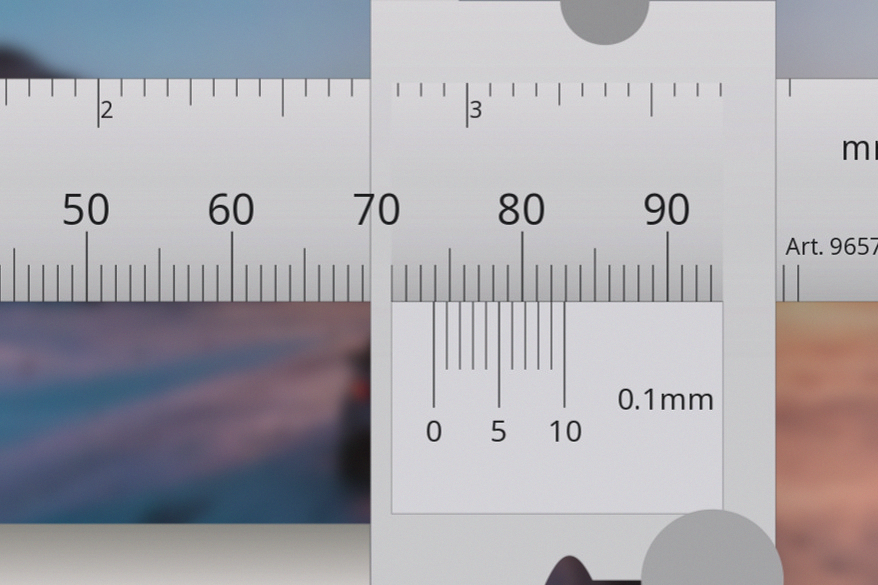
73.9 mm
